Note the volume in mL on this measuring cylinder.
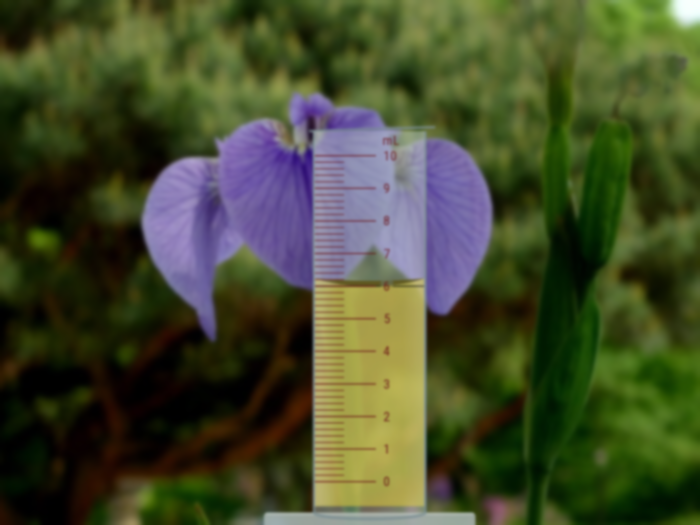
6 mL
